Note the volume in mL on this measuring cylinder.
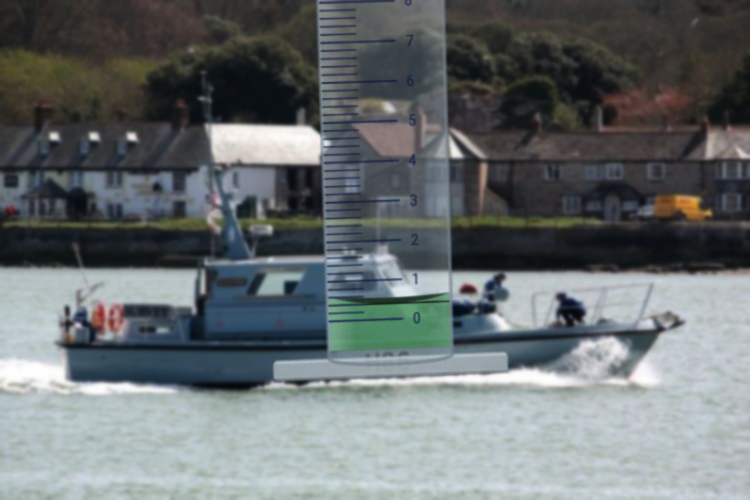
0.4 mL
